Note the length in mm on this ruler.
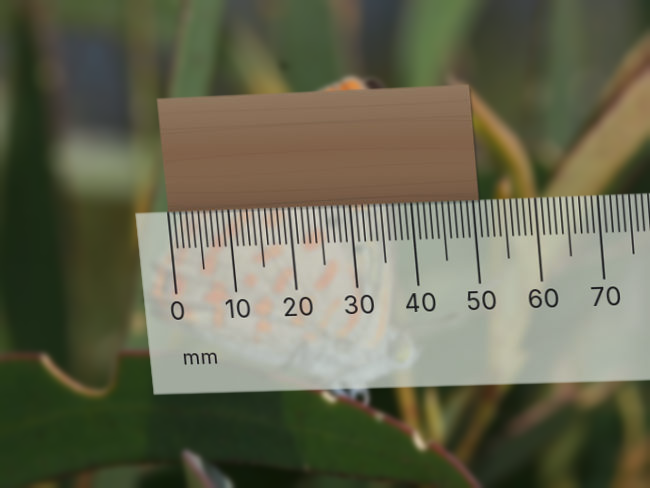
51 mm
